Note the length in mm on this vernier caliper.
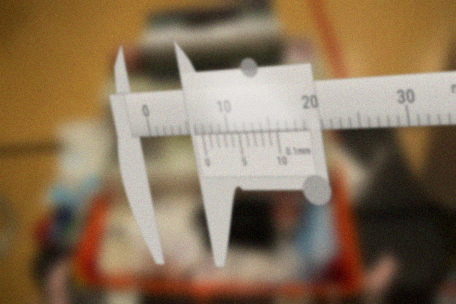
6.8 mm
